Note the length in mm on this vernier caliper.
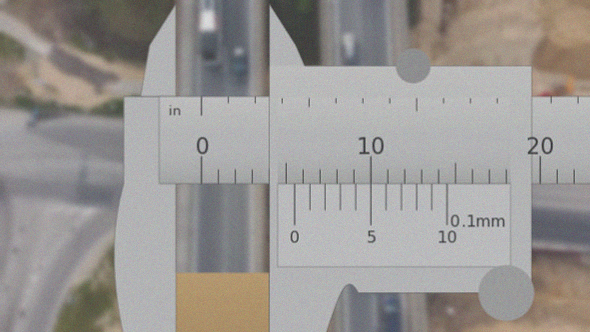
5.5 mm
